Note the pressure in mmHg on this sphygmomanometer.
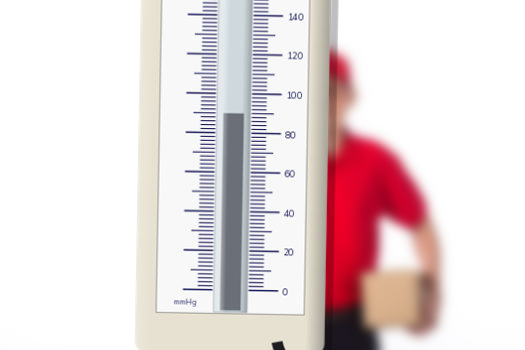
90 mmHg
